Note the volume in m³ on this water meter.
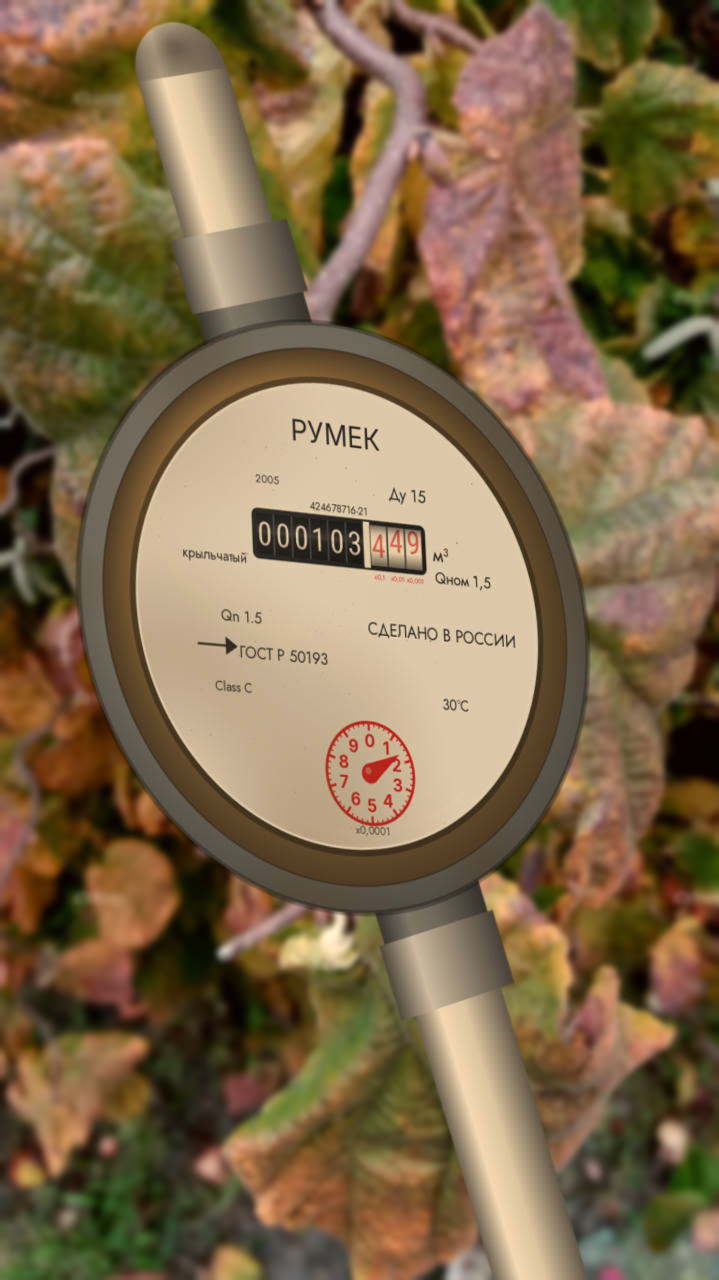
103.4491 m³
